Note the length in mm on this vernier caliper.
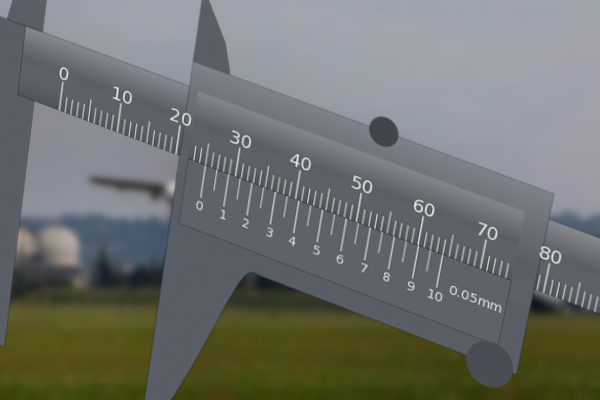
25.0 mm
